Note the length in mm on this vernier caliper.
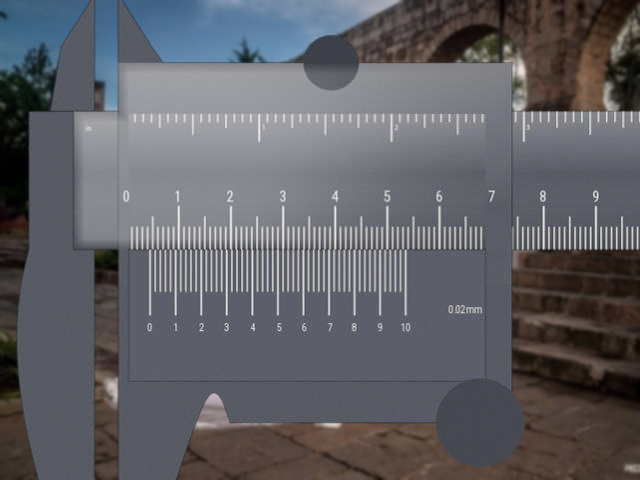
4.5 mm
